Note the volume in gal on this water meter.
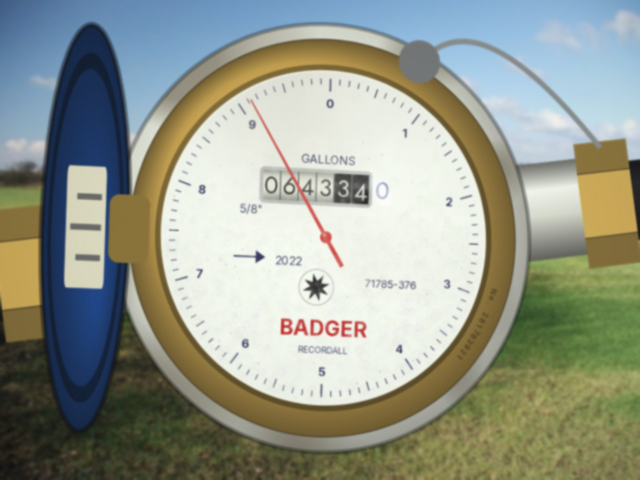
643339.1 gal
